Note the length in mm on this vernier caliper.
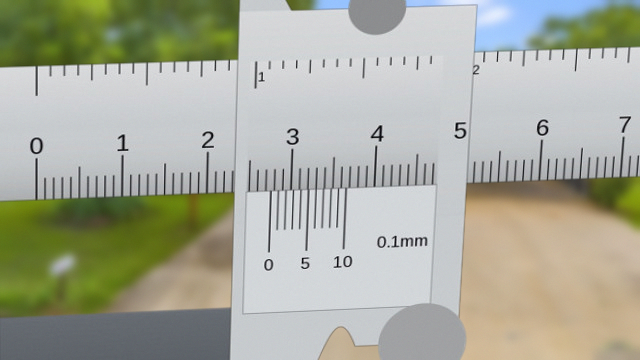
27.6 mm
